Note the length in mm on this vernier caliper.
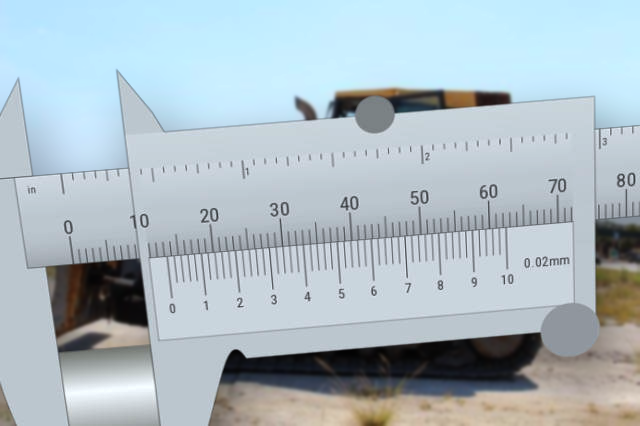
13.4 mm
